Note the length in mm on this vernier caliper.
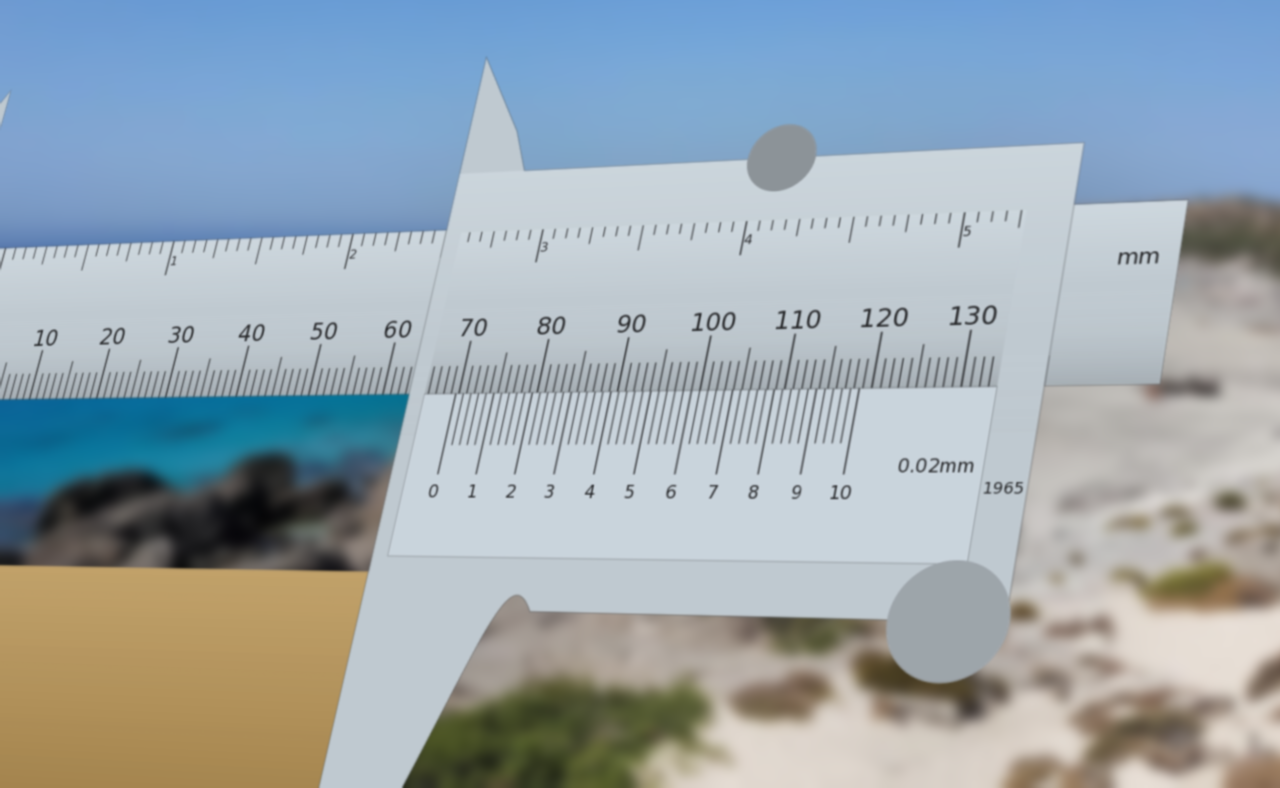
69.6 mm
